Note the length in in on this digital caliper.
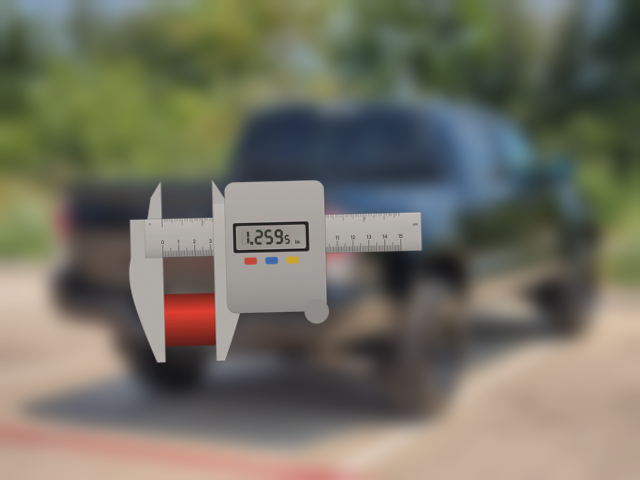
1.2595 in
